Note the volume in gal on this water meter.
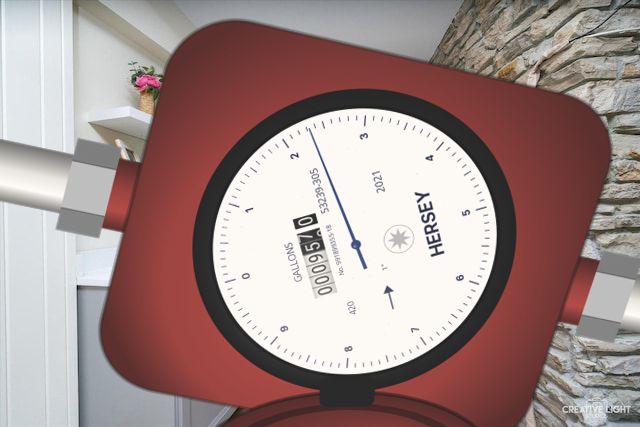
9572.3 gal
